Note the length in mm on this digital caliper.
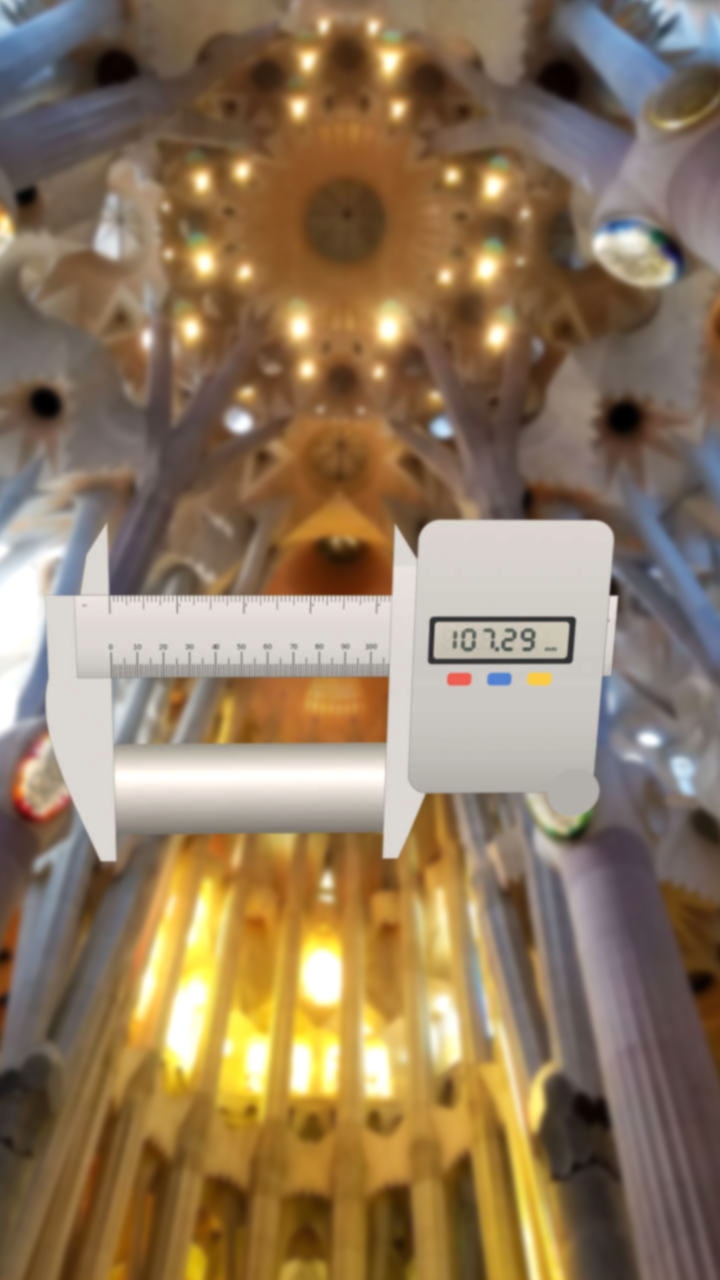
107.29 mm
